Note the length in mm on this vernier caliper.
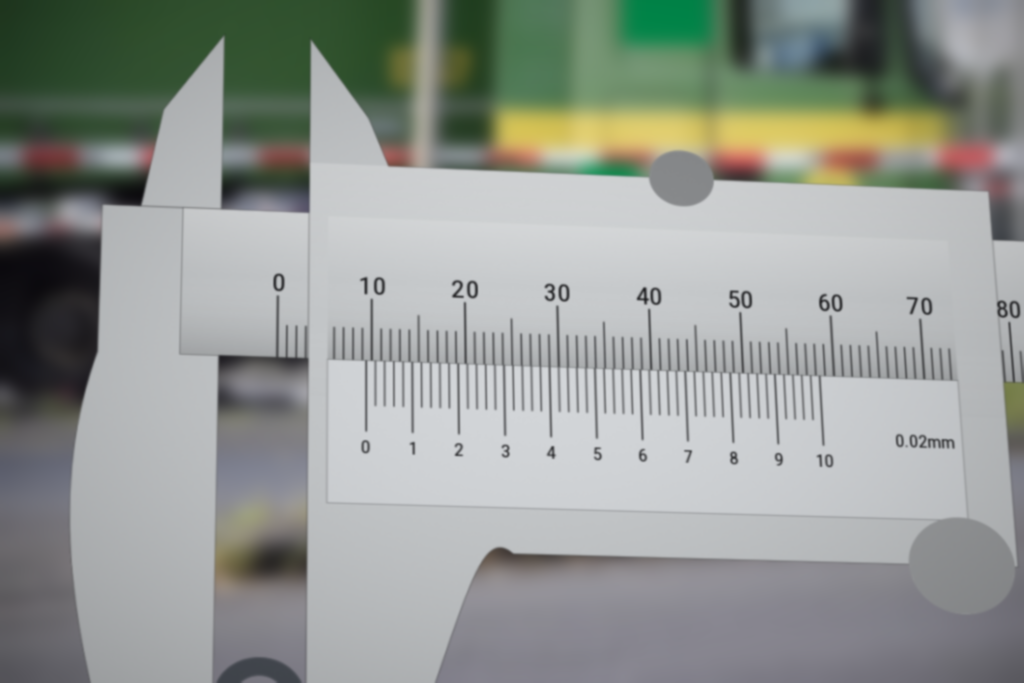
9.4 mm
